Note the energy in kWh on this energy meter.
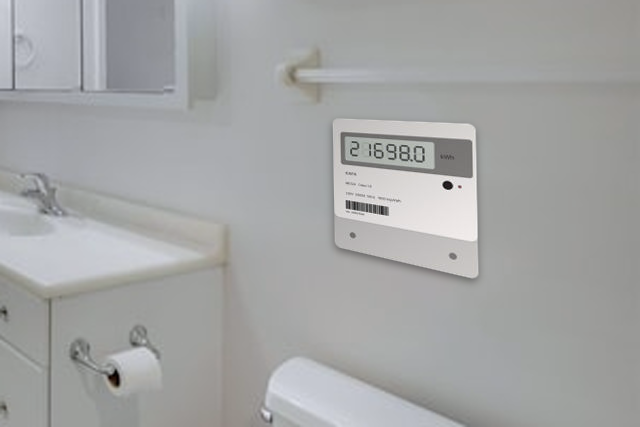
21698.0 kWh
